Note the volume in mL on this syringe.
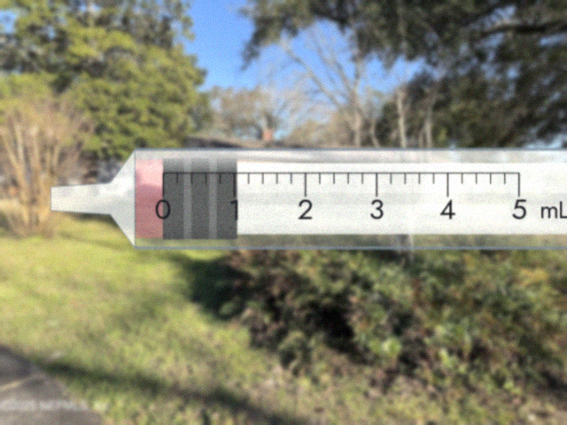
0 mL
